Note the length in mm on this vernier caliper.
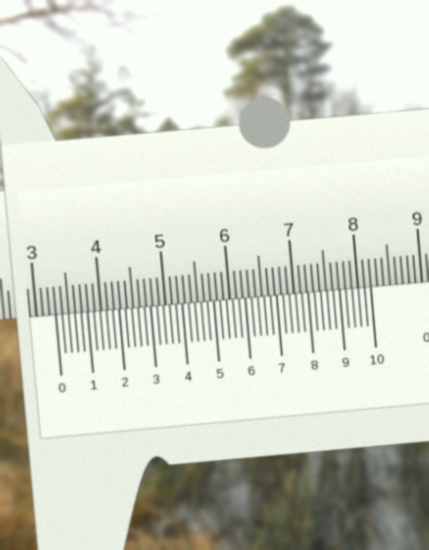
33.0 mm
